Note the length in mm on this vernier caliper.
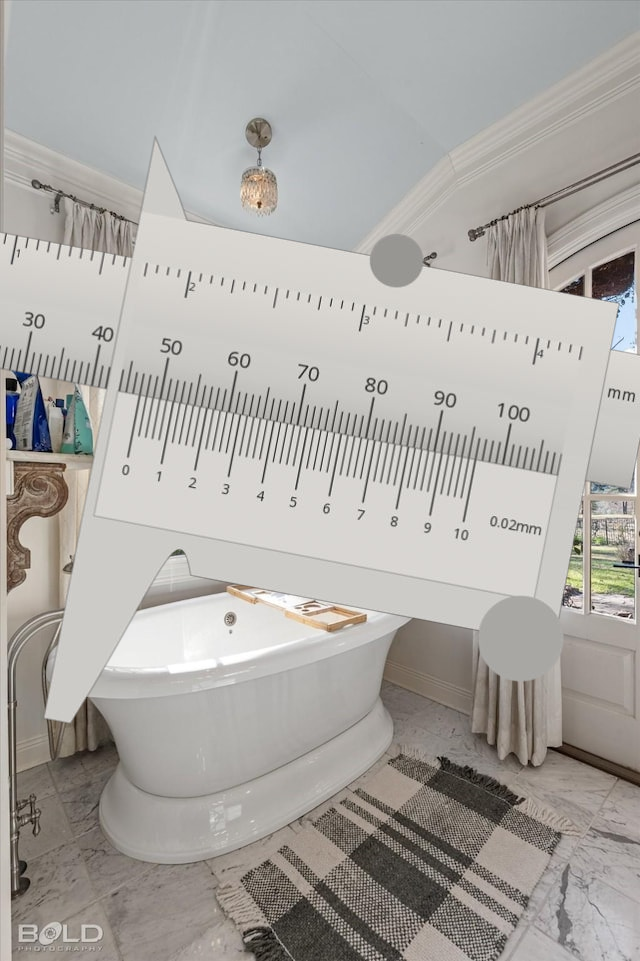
47.0 mm
